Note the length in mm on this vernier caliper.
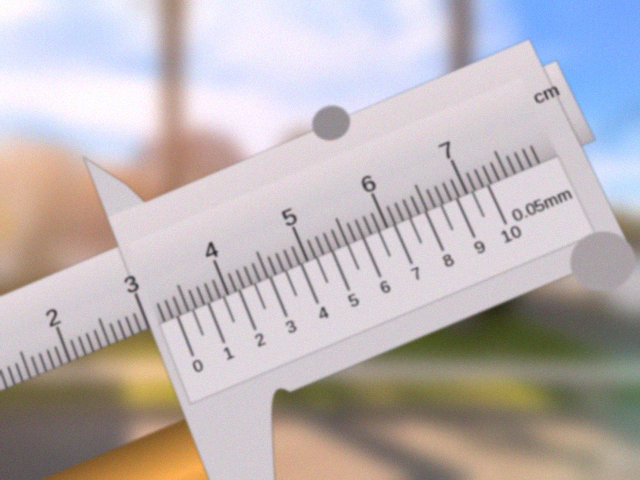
33.6 mm
